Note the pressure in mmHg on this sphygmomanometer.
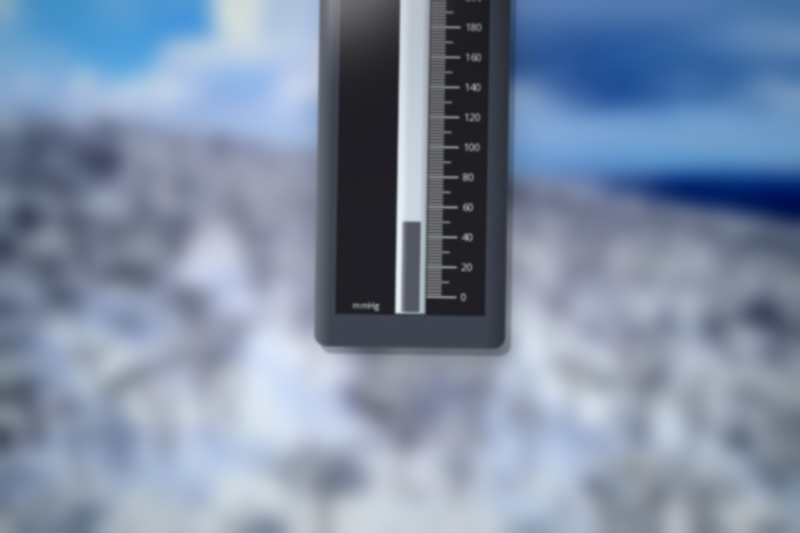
50 mmHg
